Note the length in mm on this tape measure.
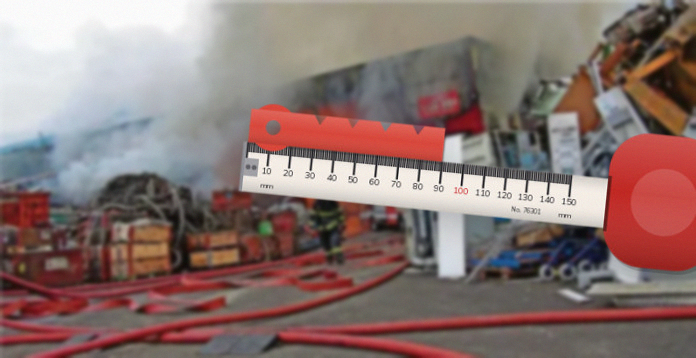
90 mm
